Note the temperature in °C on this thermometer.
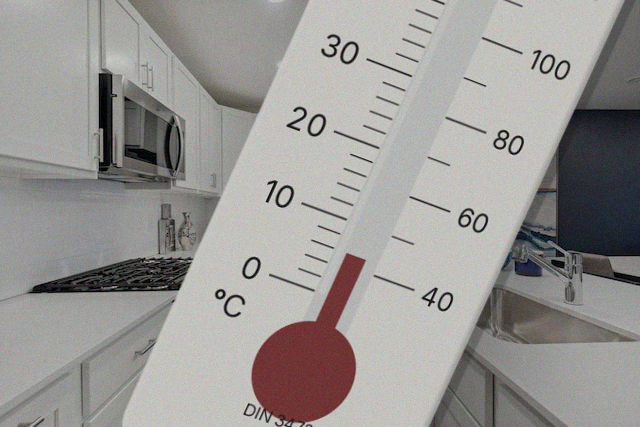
6 °C
